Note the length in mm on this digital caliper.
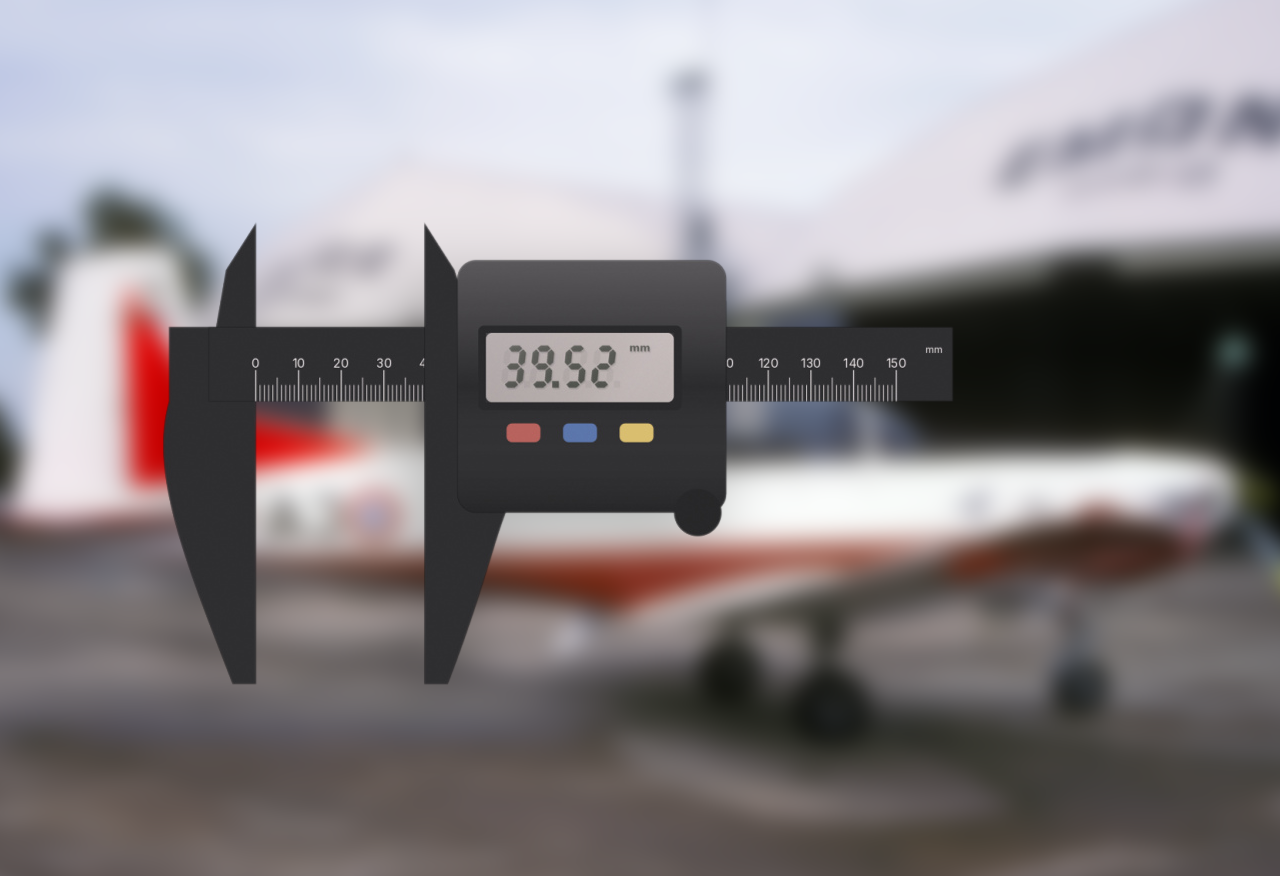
39.52 mm
